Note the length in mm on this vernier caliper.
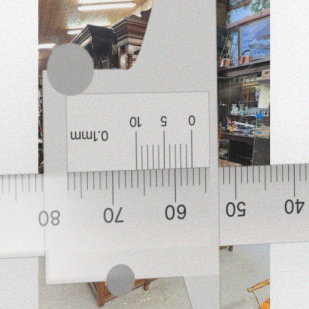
57.2 mm
